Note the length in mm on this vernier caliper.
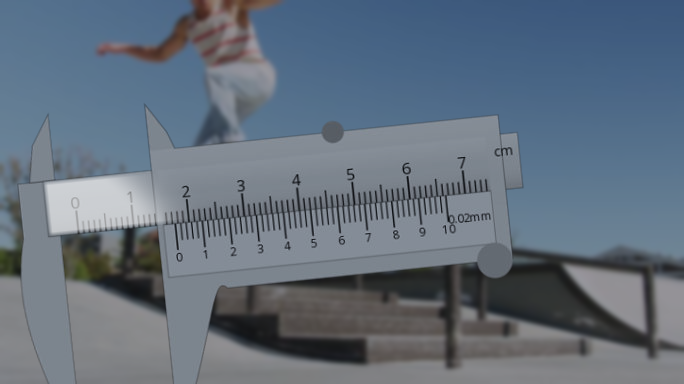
17.5 mm
